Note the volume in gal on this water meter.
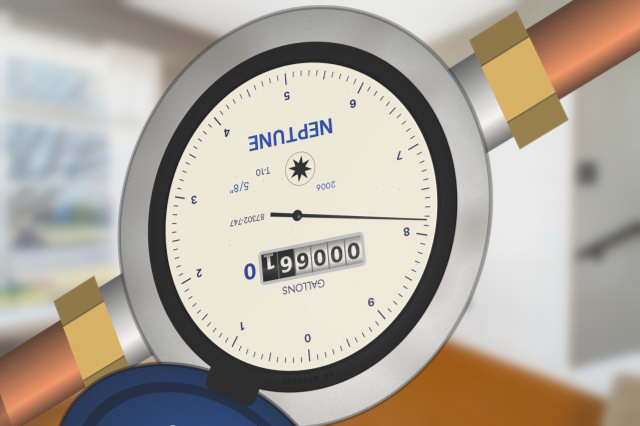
6607.8 gal
